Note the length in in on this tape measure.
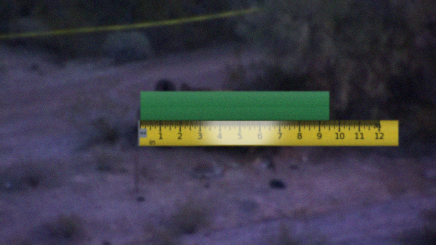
9.5 in
